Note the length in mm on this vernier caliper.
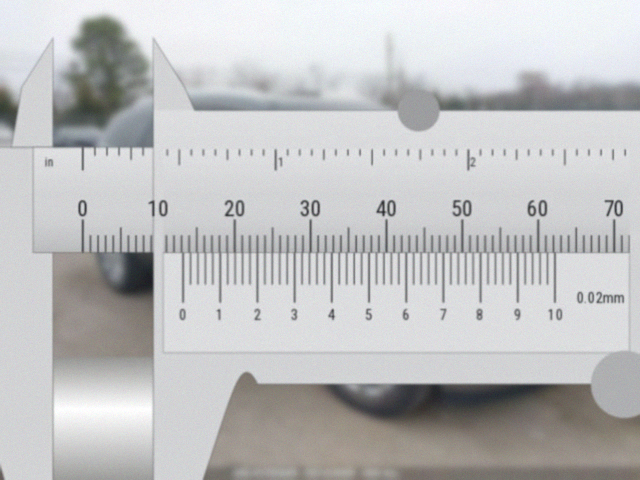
13.2 mm
